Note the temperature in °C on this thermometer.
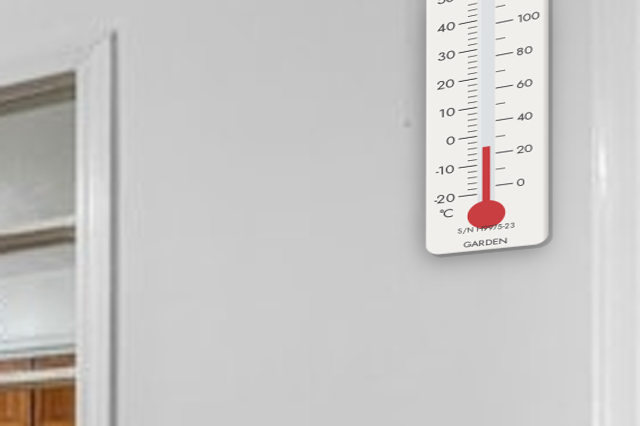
-4 °C
